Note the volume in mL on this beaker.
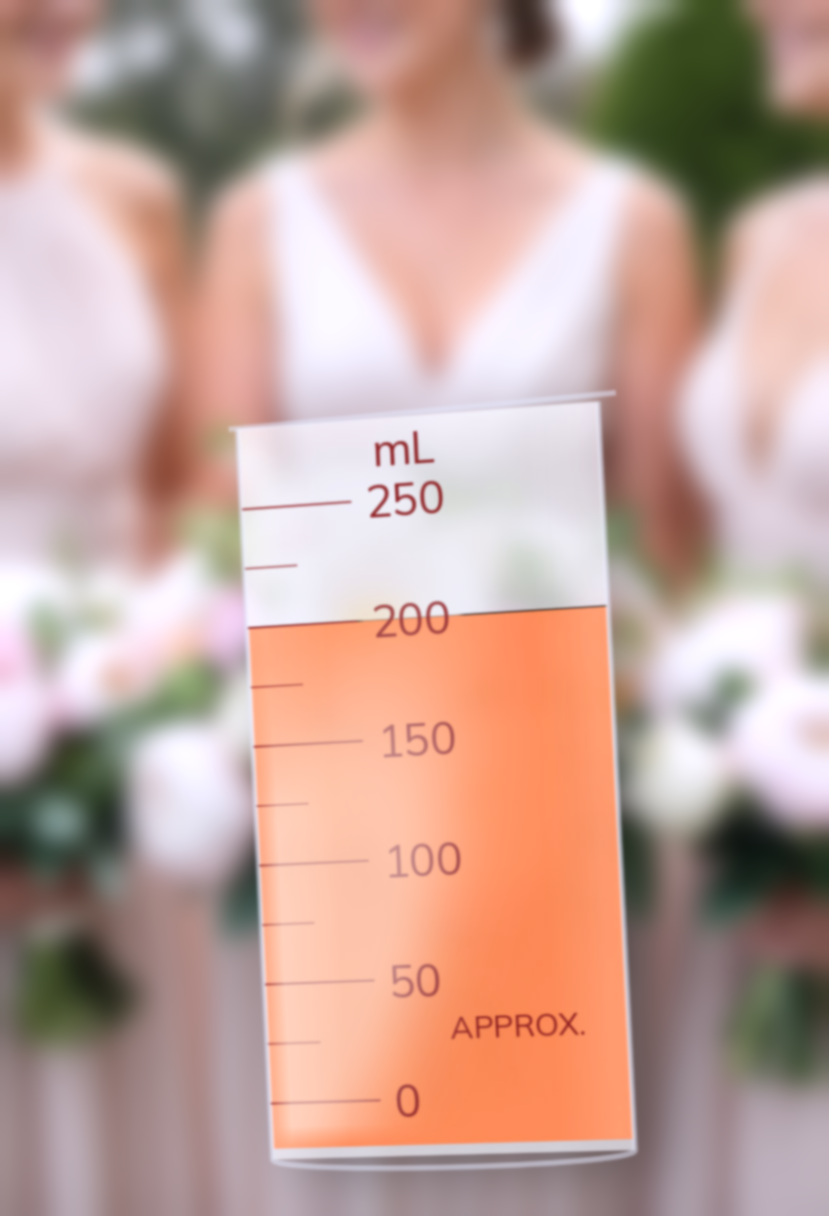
200 mL
